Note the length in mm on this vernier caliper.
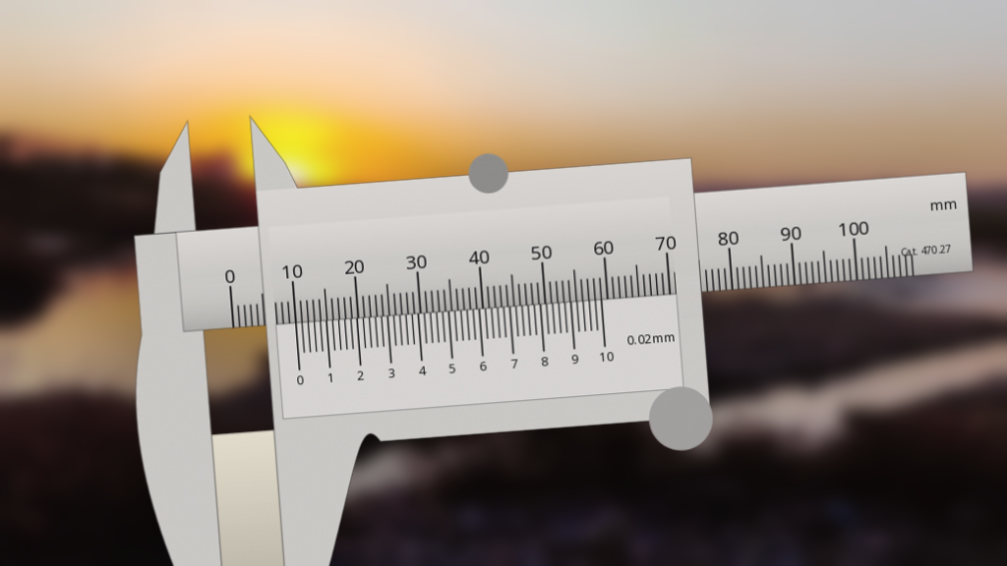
10.0 mm
